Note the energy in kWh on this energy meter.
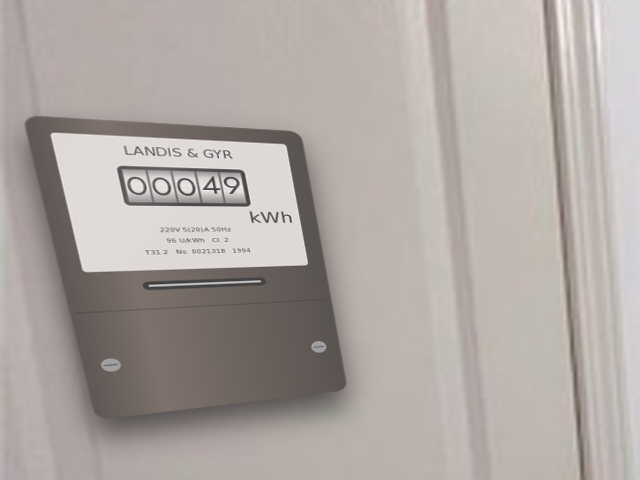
49 kWh
